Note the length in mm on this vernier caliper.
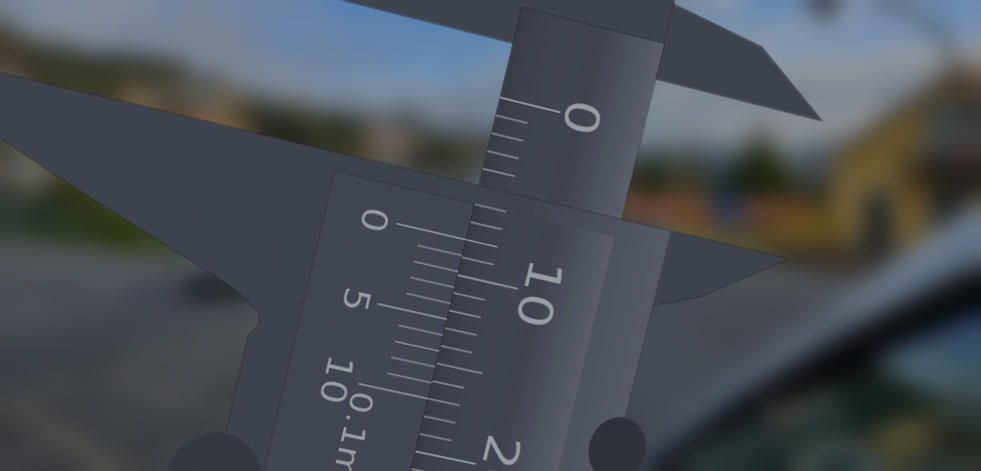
8.0 mm
